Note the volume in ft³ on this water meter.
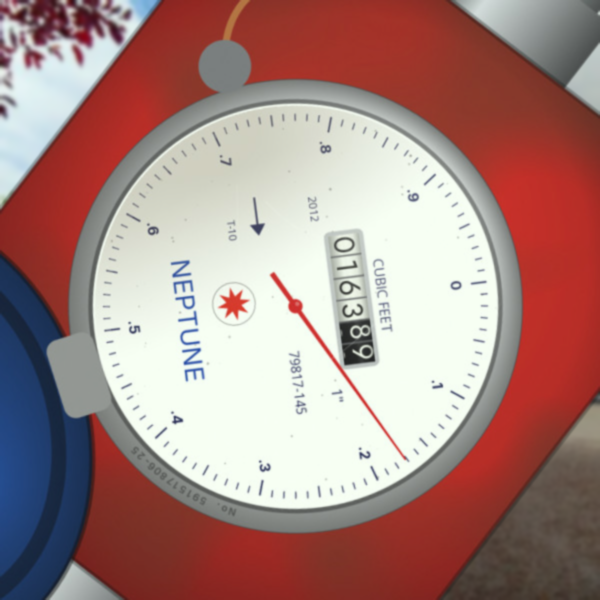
16389.17 ft³
